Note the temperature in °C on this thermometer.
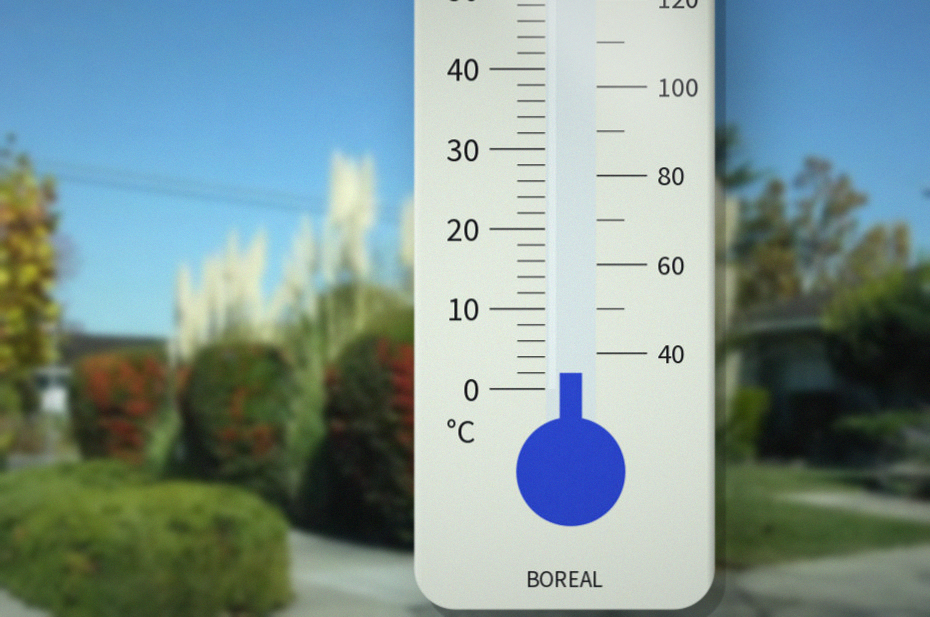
2 °C
